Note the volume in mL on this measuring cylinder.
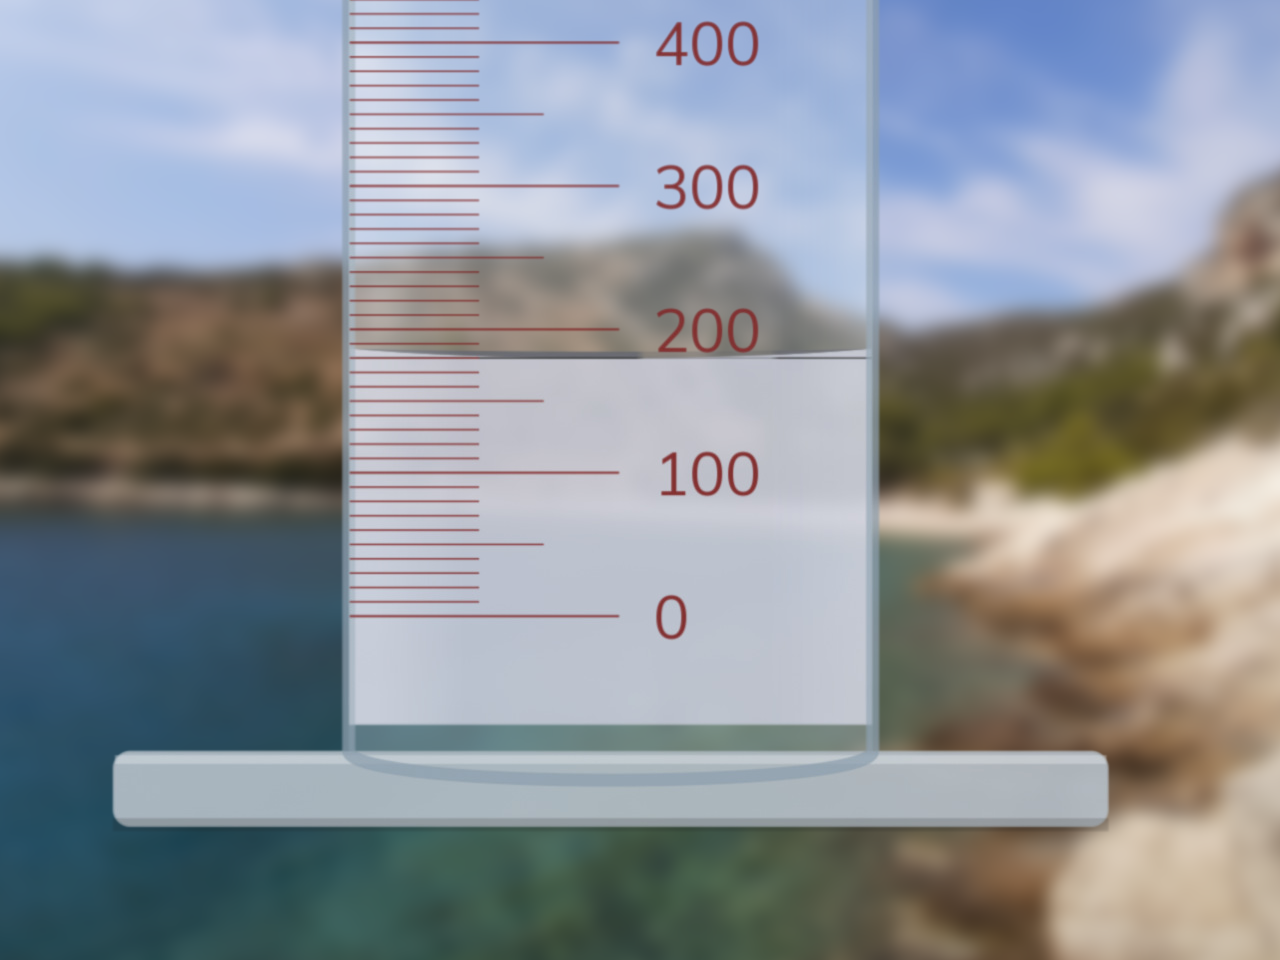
180 mL
